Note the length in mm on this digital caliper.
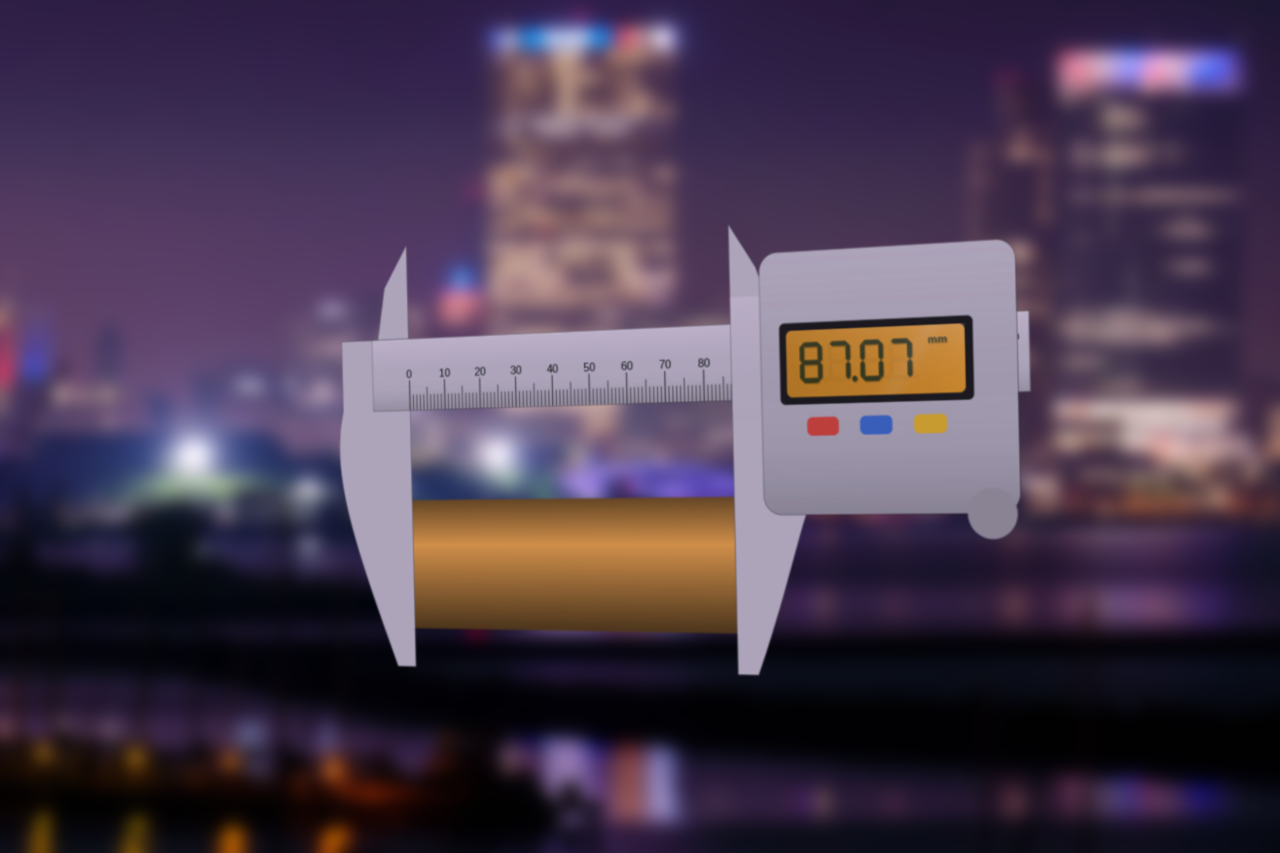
87.07 mm
